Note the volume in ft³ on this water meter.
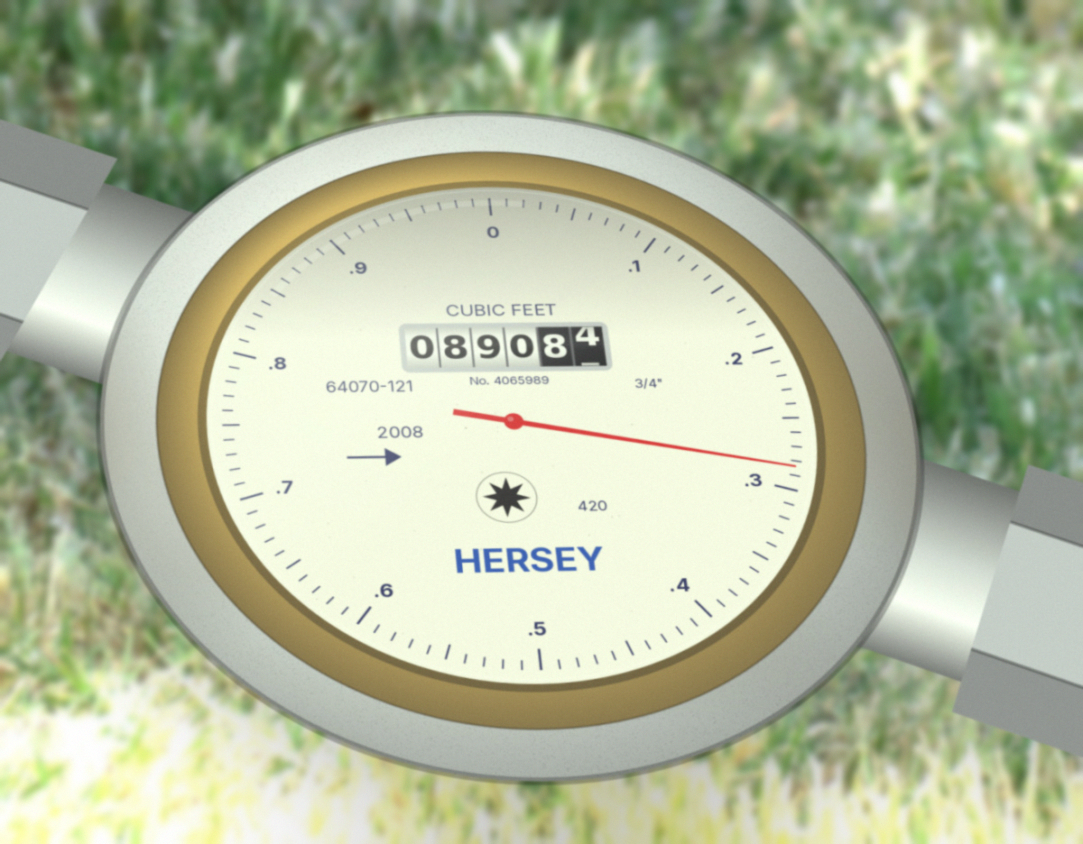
89084.28 ft³
